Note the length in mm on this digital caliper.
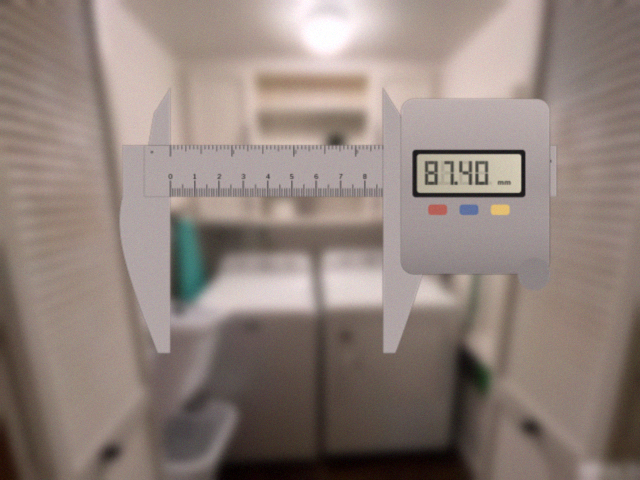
87.40 mm
